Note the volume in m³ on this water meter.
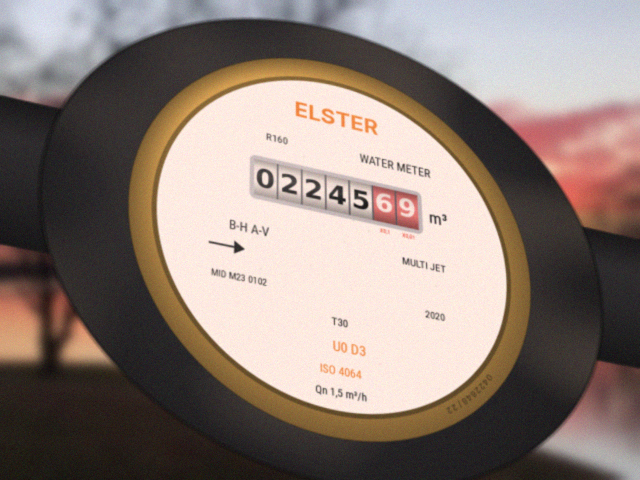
2245.69 m³
